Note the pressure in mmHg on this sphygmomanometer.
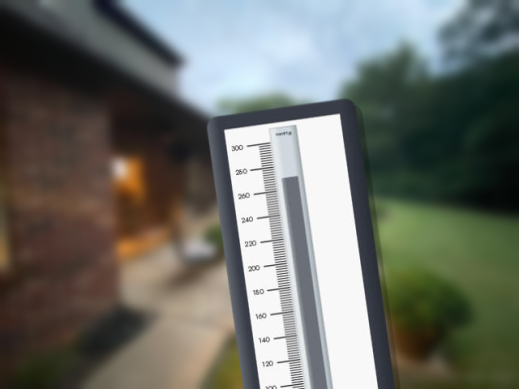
270 mmHg
